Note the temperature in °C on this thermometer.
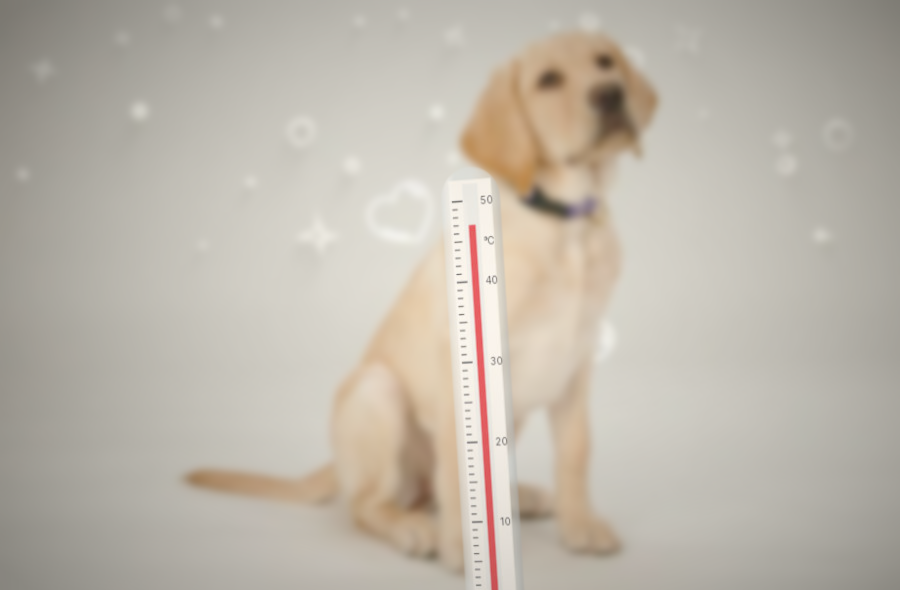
47 °C
